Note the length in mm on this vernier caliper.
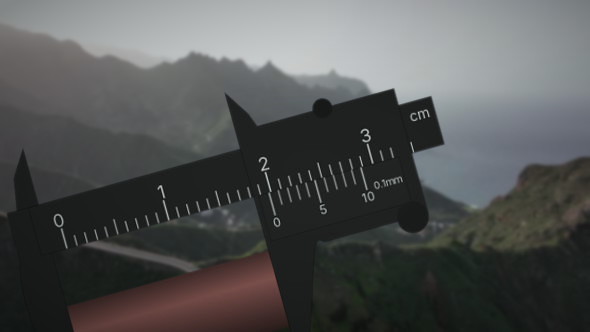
19.8 mm
